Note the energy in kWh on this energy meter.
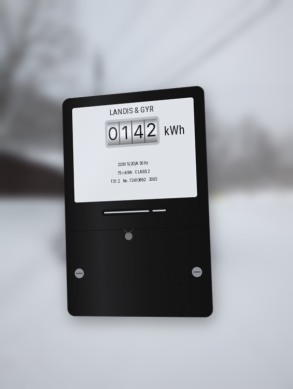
142 kWh
